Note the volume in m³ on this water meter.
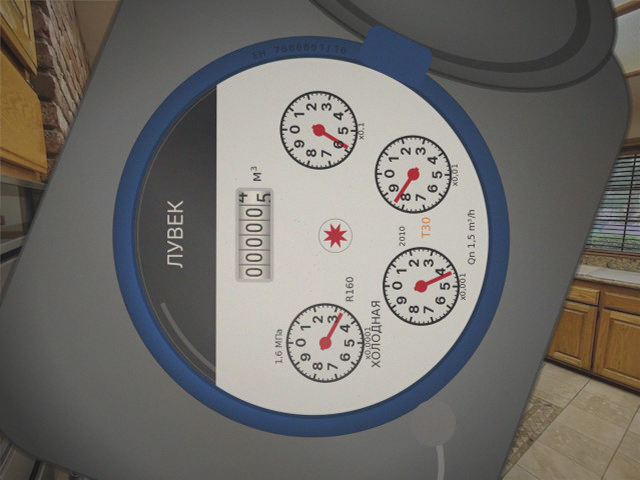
4.5843 m³
